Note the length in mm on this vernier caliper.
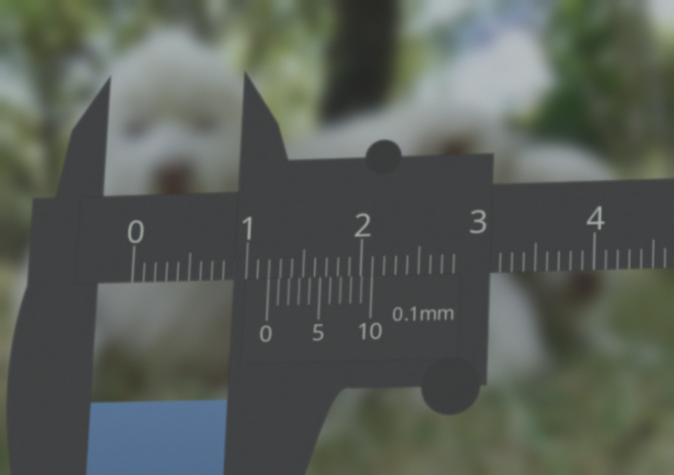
12.0 mm
